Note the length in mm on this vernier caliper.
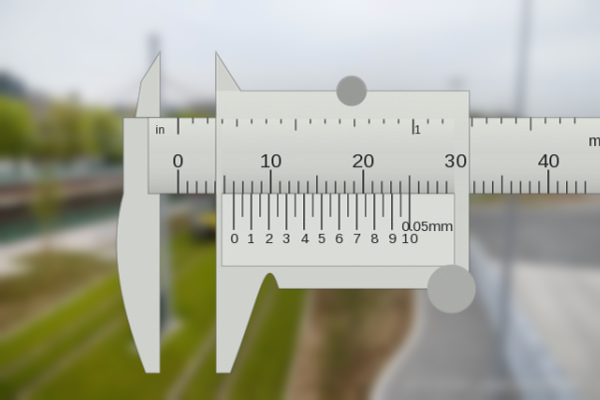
6.0 mm
